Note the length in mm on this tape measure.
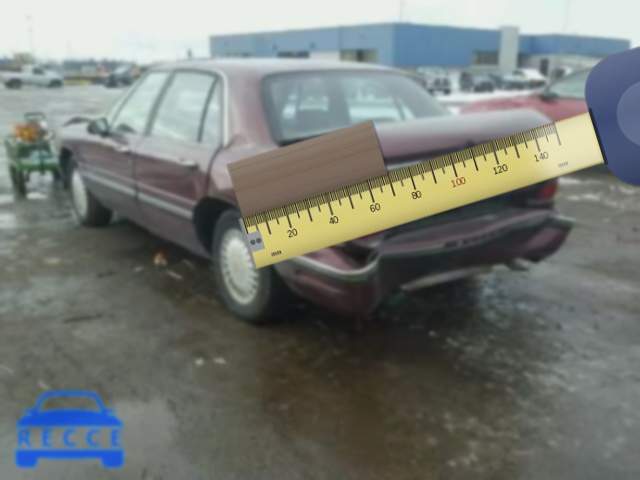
70 mm
